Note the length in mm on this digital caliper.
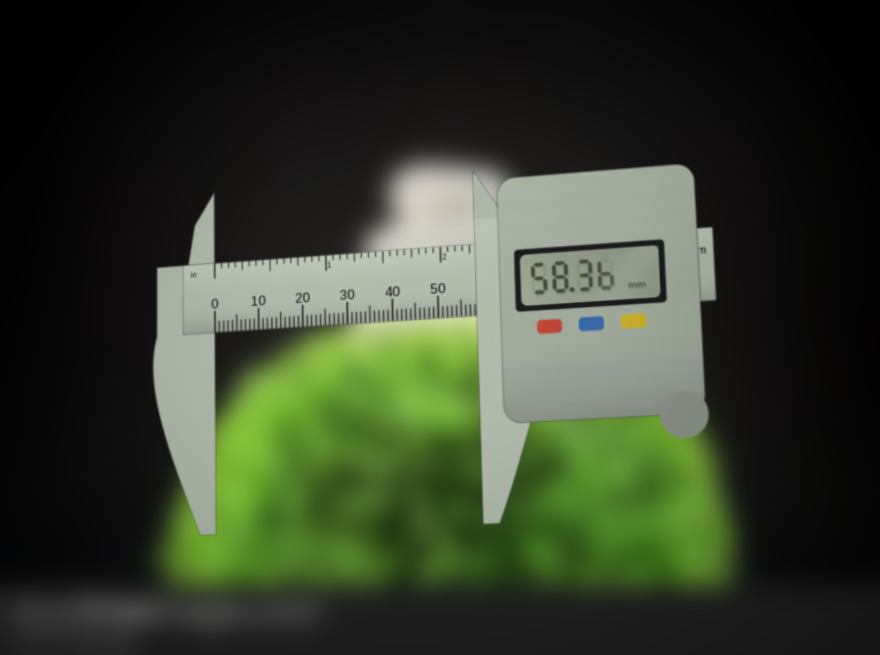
58.36 mm
